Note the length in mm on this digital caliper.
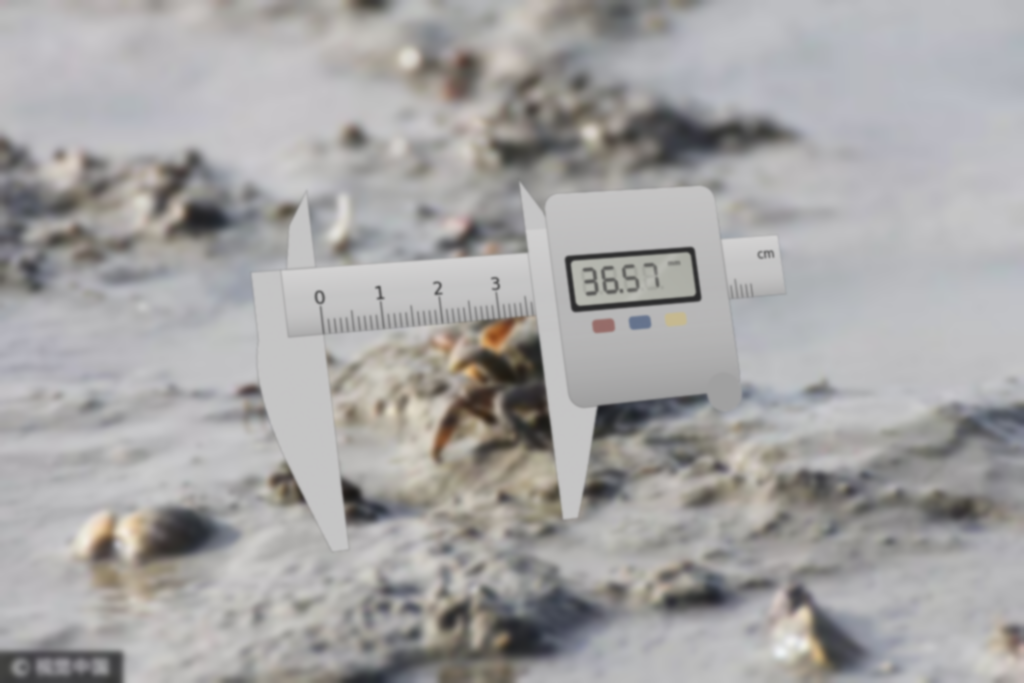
36.57 mm
